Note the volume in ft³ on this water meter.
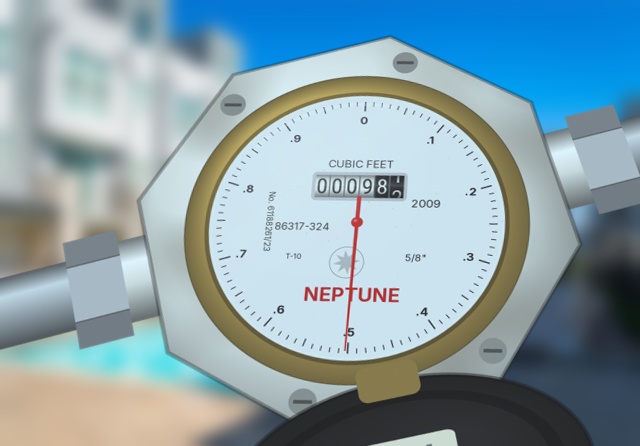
981.50 ft³
